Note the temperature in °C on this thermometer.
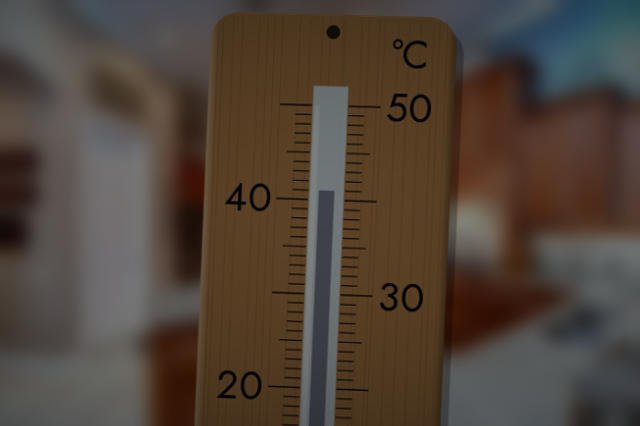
41 °C
